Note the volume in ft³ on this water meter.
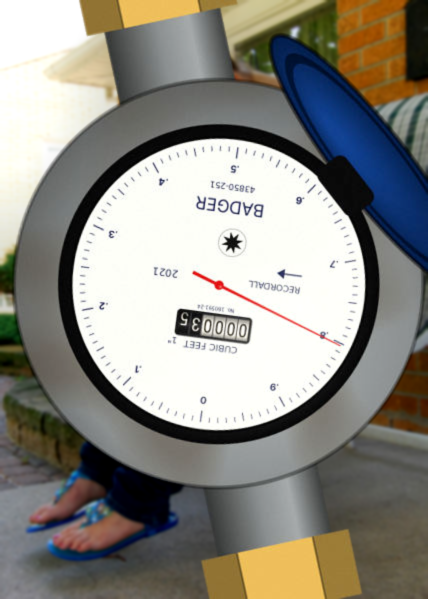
34.80 ft³
